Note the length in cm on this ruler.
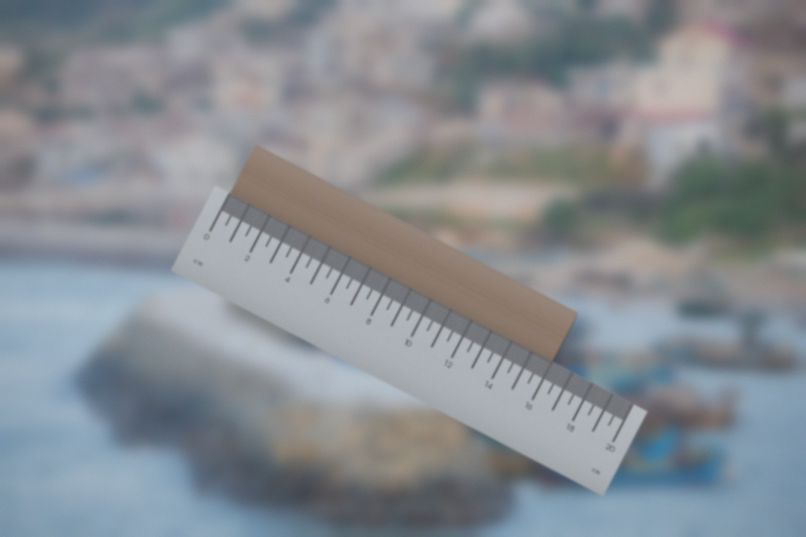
16 cm
